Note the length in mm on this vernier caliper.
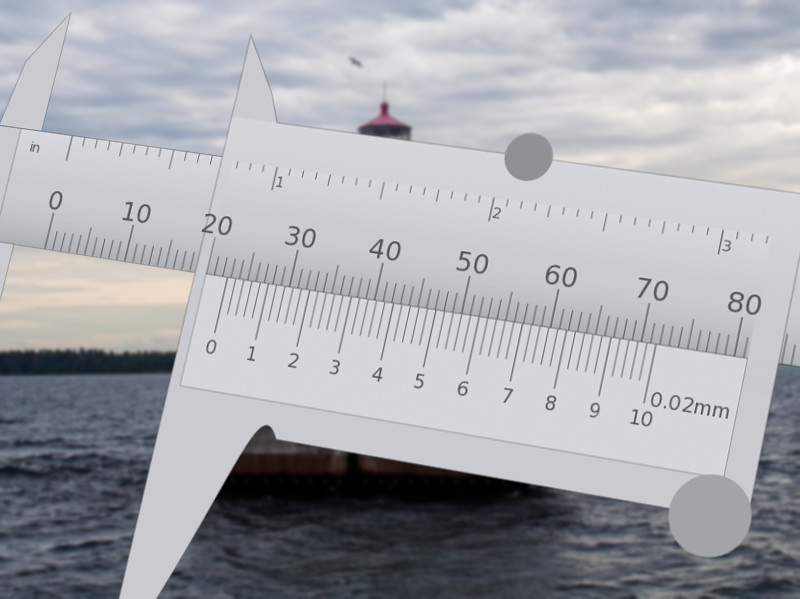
22.6 mm
